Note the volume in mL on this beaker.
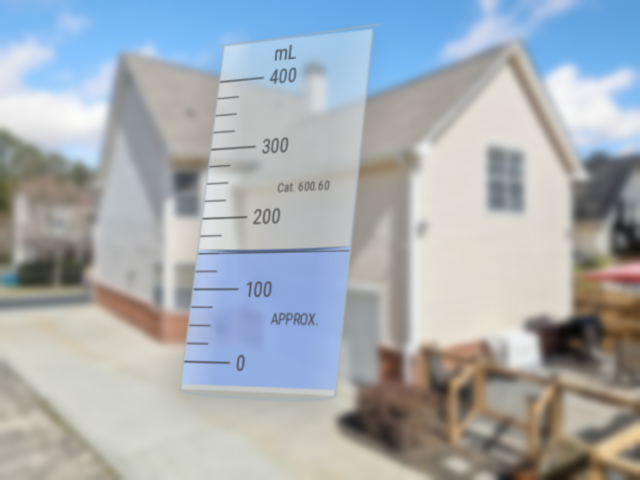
150 mL
